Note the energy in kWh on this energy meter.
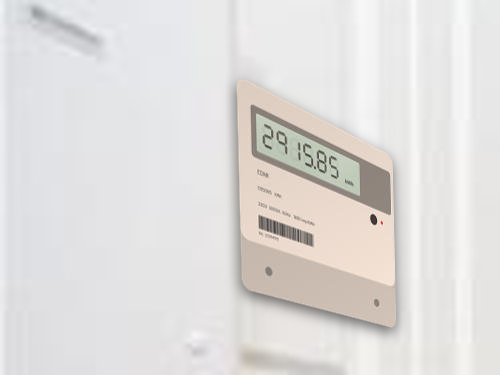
2915.85 kWh
